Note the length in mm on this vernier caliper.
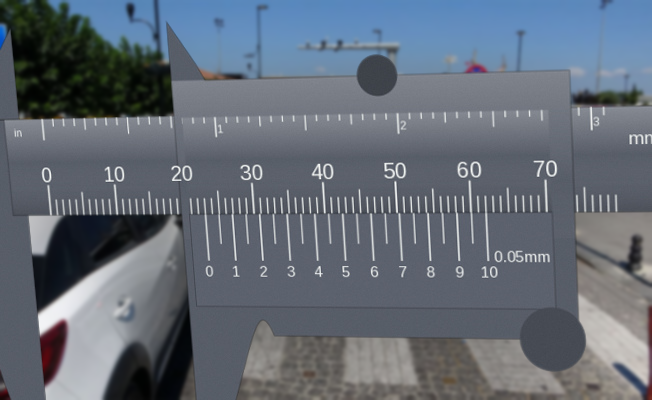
23.0 mm
